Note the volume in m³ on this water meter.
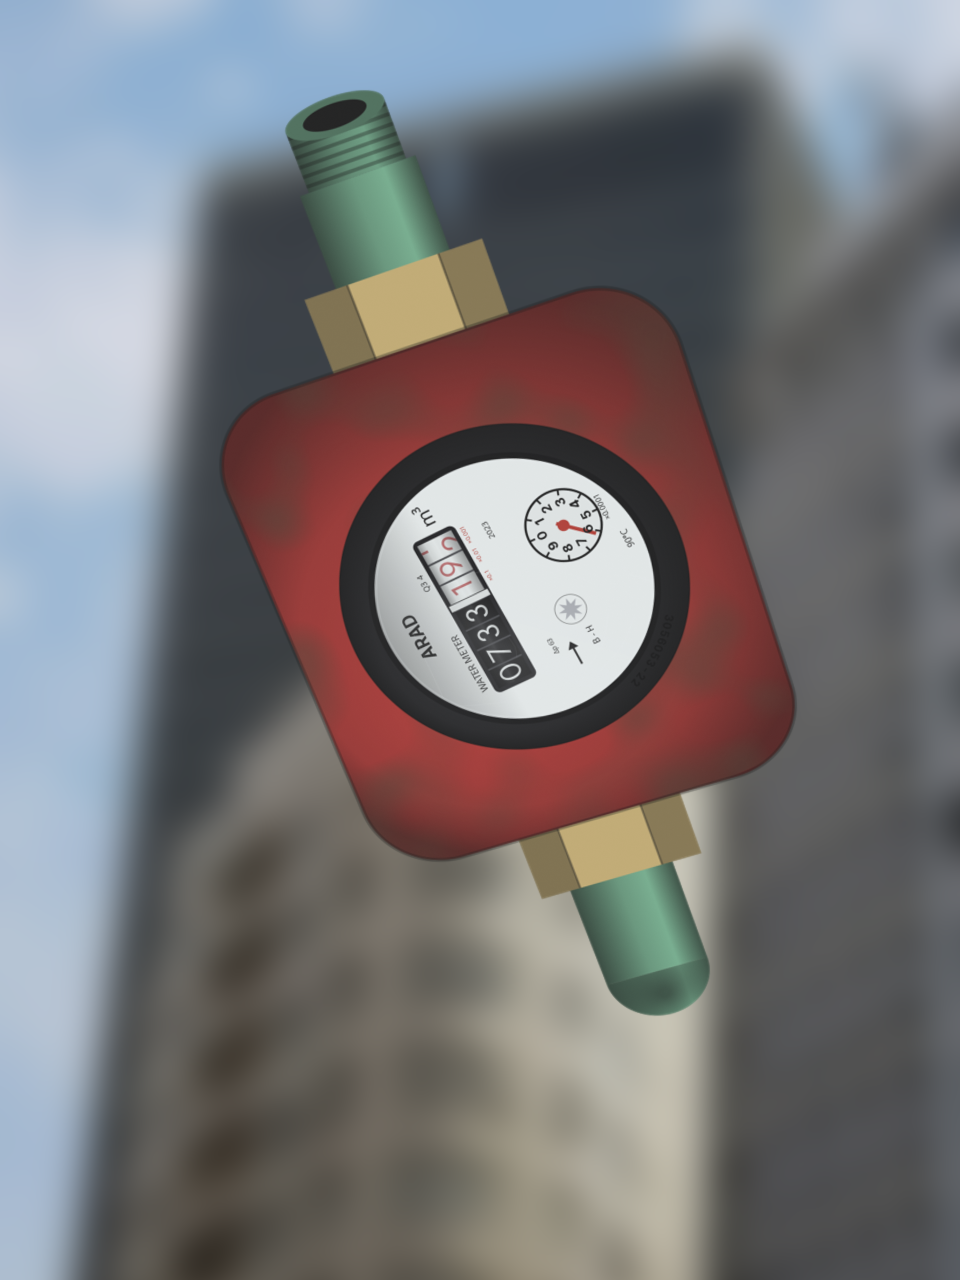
733.1916 m³
